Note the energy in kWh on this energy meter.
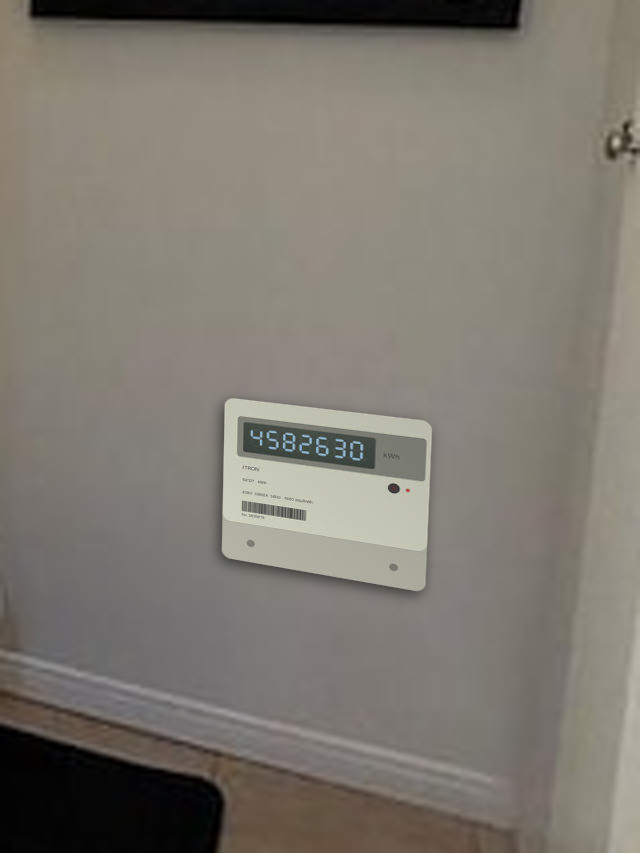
4582630 kWh
